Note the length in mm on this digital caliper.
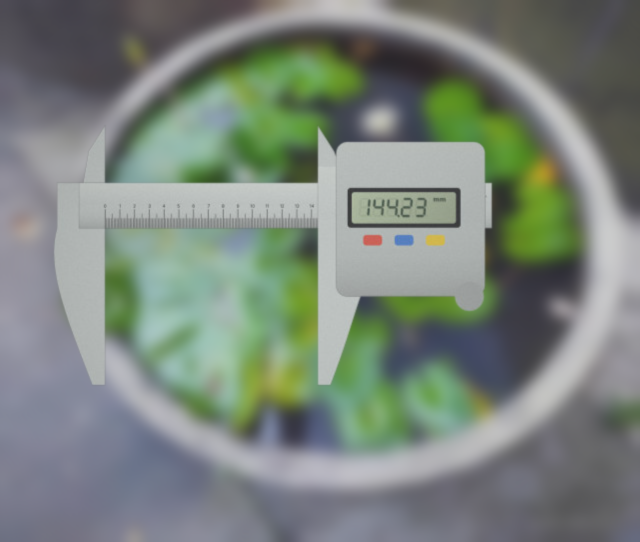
144.23 mm
